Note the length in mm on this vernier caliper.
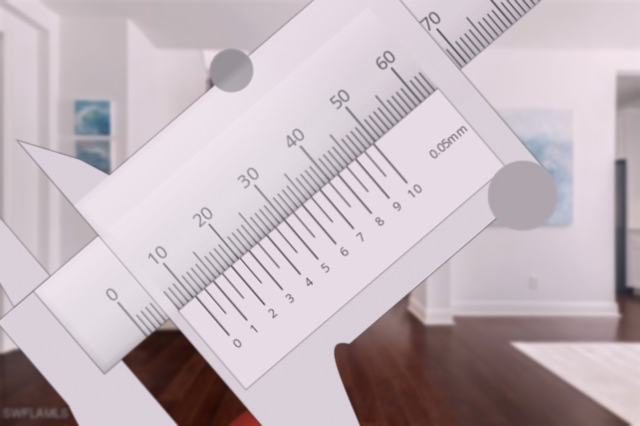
10.5 mm
